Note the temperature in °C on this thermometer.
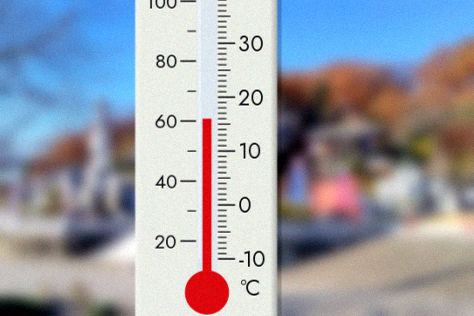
16 °C
